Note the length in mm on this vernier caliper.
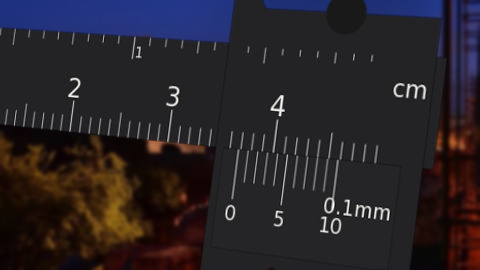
36.8 mm
